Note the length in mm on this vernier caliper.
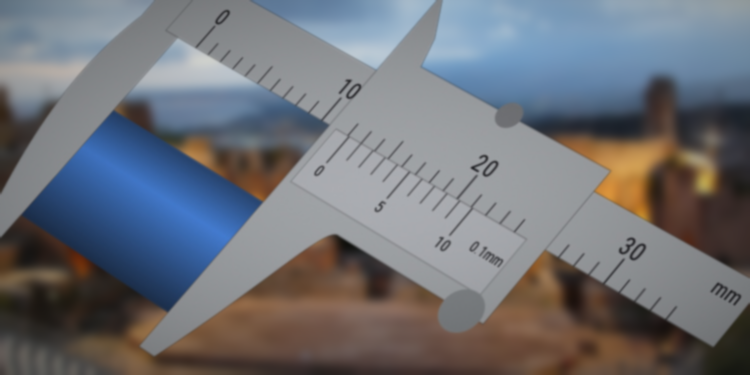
12.1 mm
